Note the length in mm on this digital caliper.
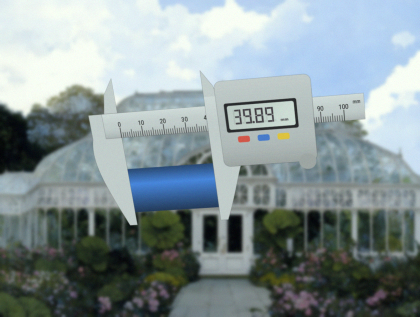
39.89 mm
